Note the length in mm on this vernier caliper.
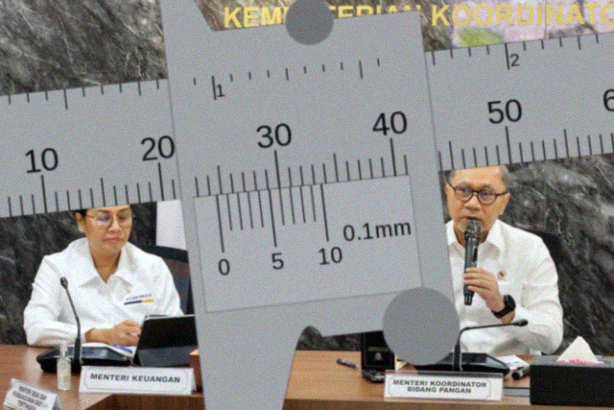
24.6 mm
